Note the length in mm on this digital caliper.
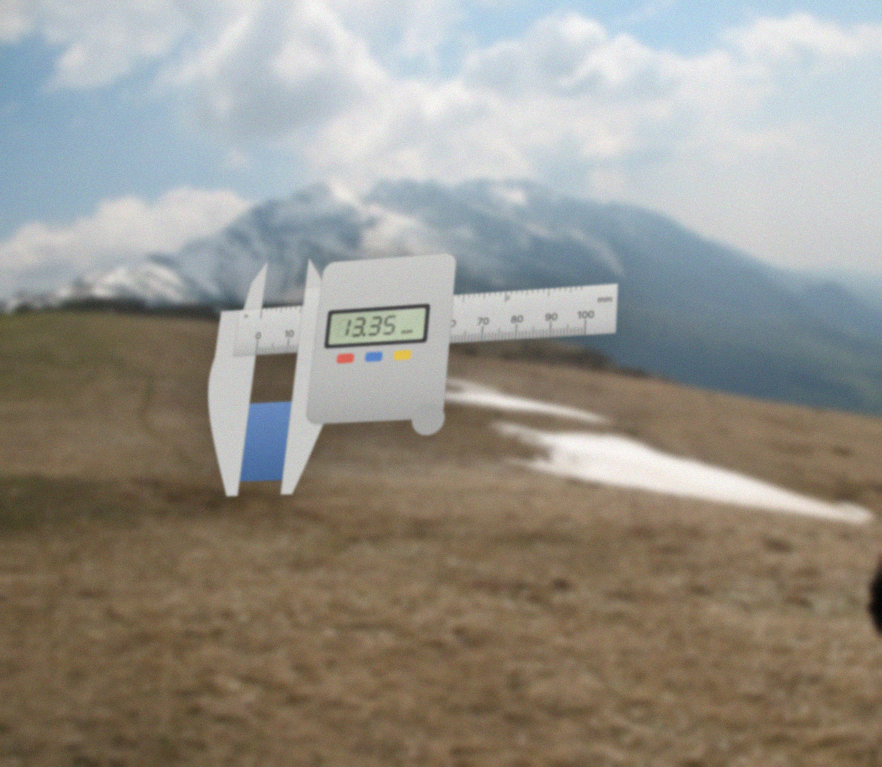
13.35 mm
